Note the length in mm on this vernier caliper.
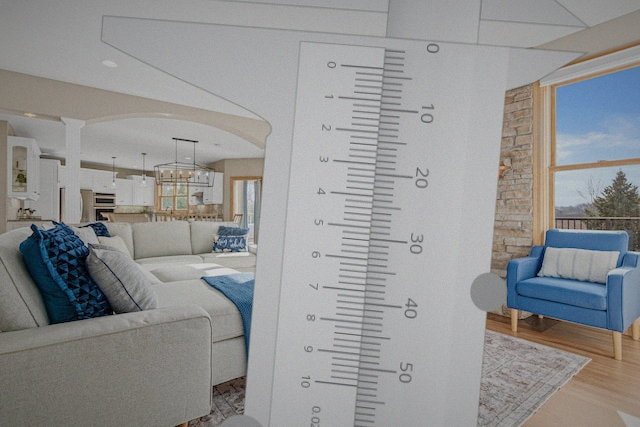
3.8 mm
